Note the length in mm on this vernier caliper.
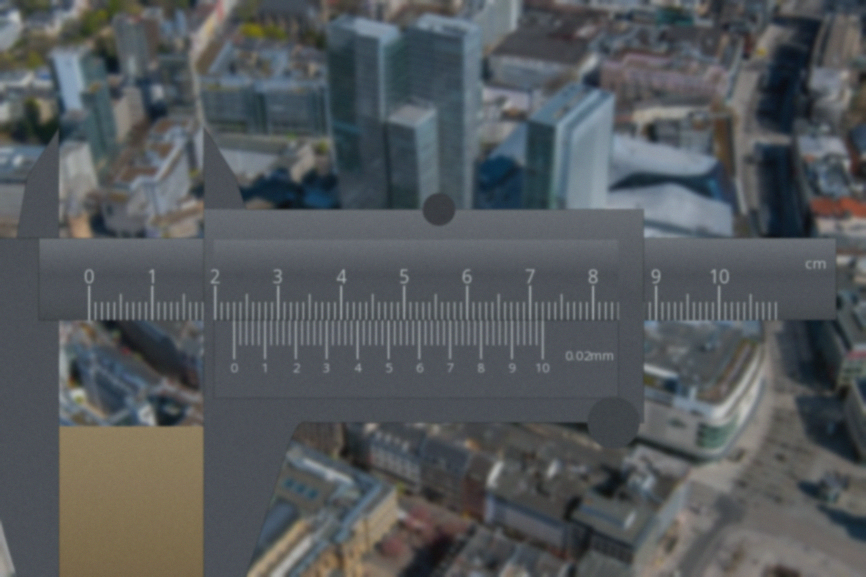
23.0 mm
